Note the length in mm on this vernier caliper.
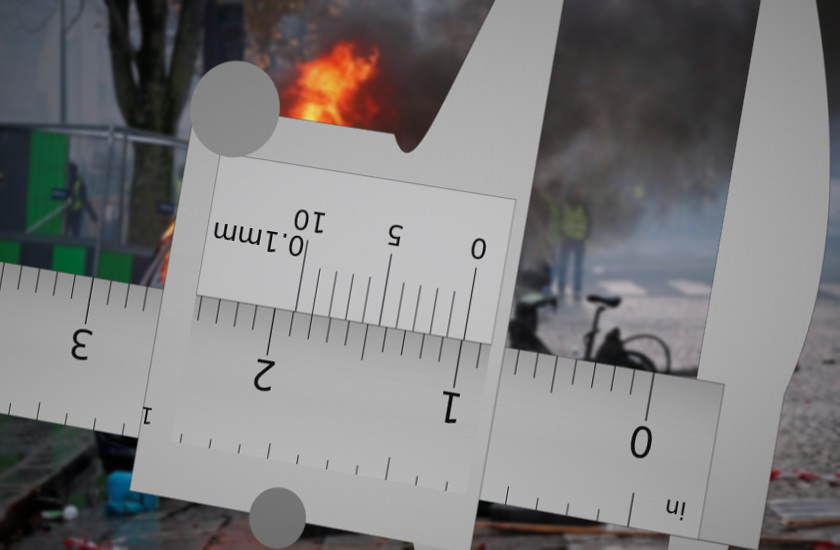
9.9 mm
